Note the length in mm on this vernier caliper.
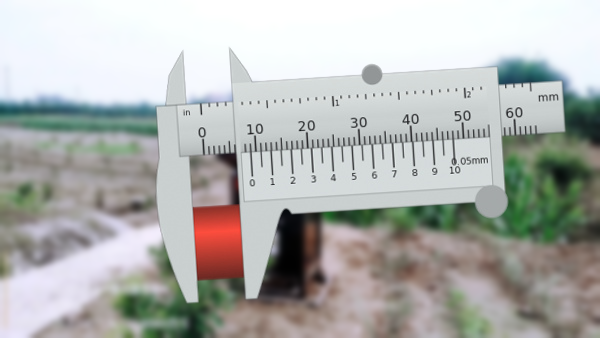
9.0 mm
